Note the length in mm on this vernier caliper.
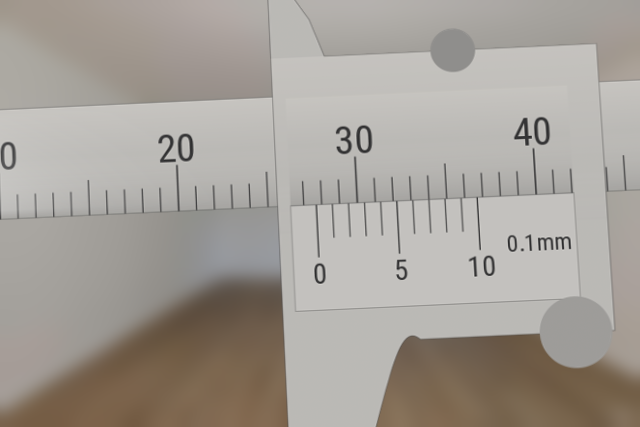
27.7 mm
